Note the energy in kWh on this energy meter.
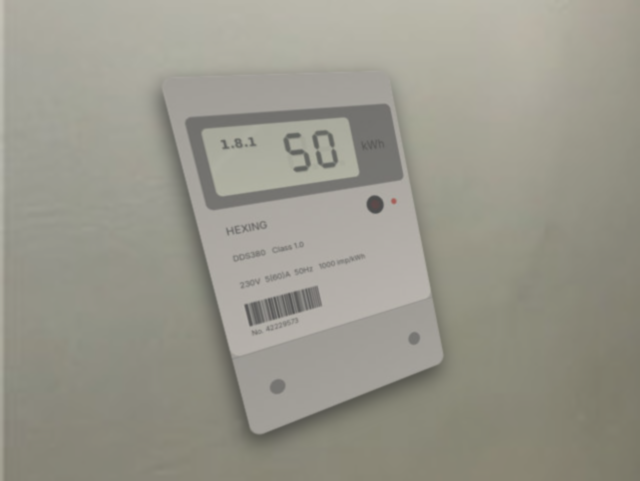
50 kWh
